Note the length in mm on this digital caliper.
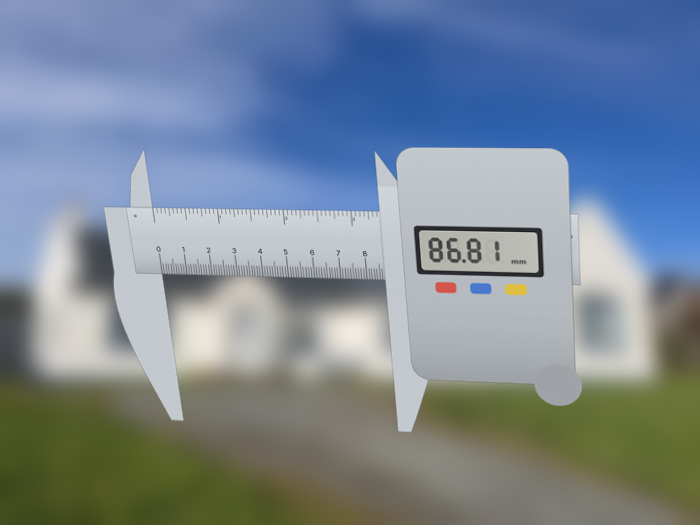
86.81 mm
